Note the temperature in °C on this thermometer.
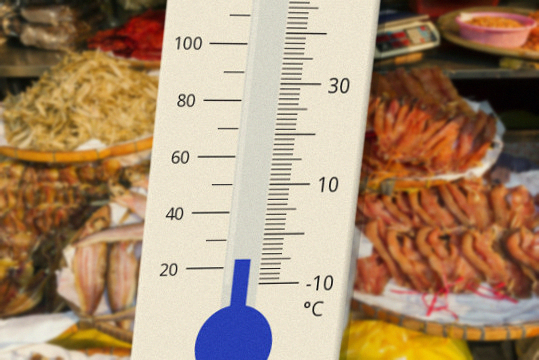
-5 °C
